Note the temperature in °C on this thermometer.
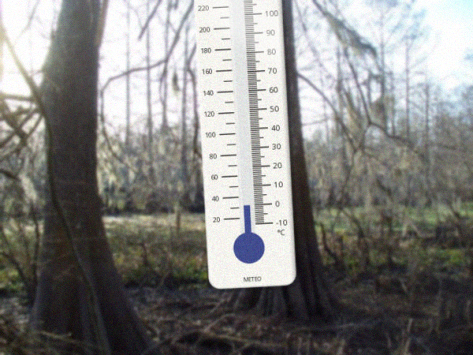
0 °C
